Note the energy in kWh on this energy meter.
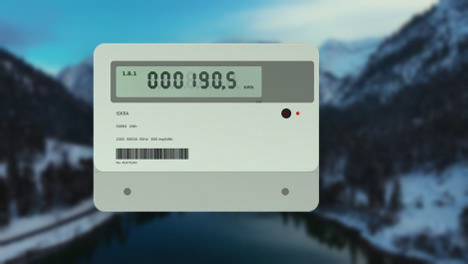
190.5 kWh
